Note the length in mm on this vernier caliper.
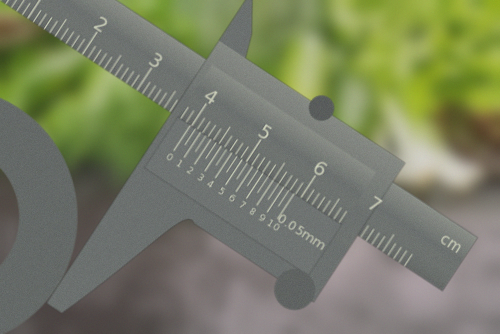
39.8 mm
